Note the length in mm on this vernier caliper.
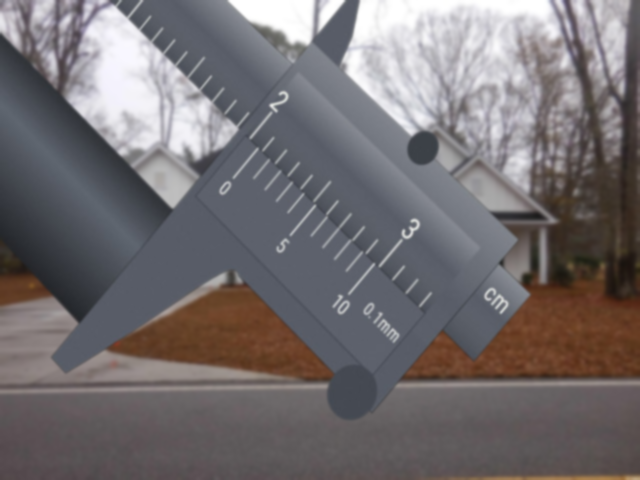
20.7 mm
